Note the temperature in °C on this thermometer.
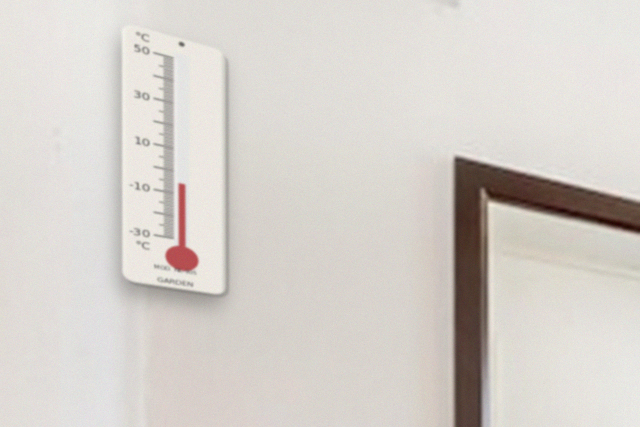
-5 °C
